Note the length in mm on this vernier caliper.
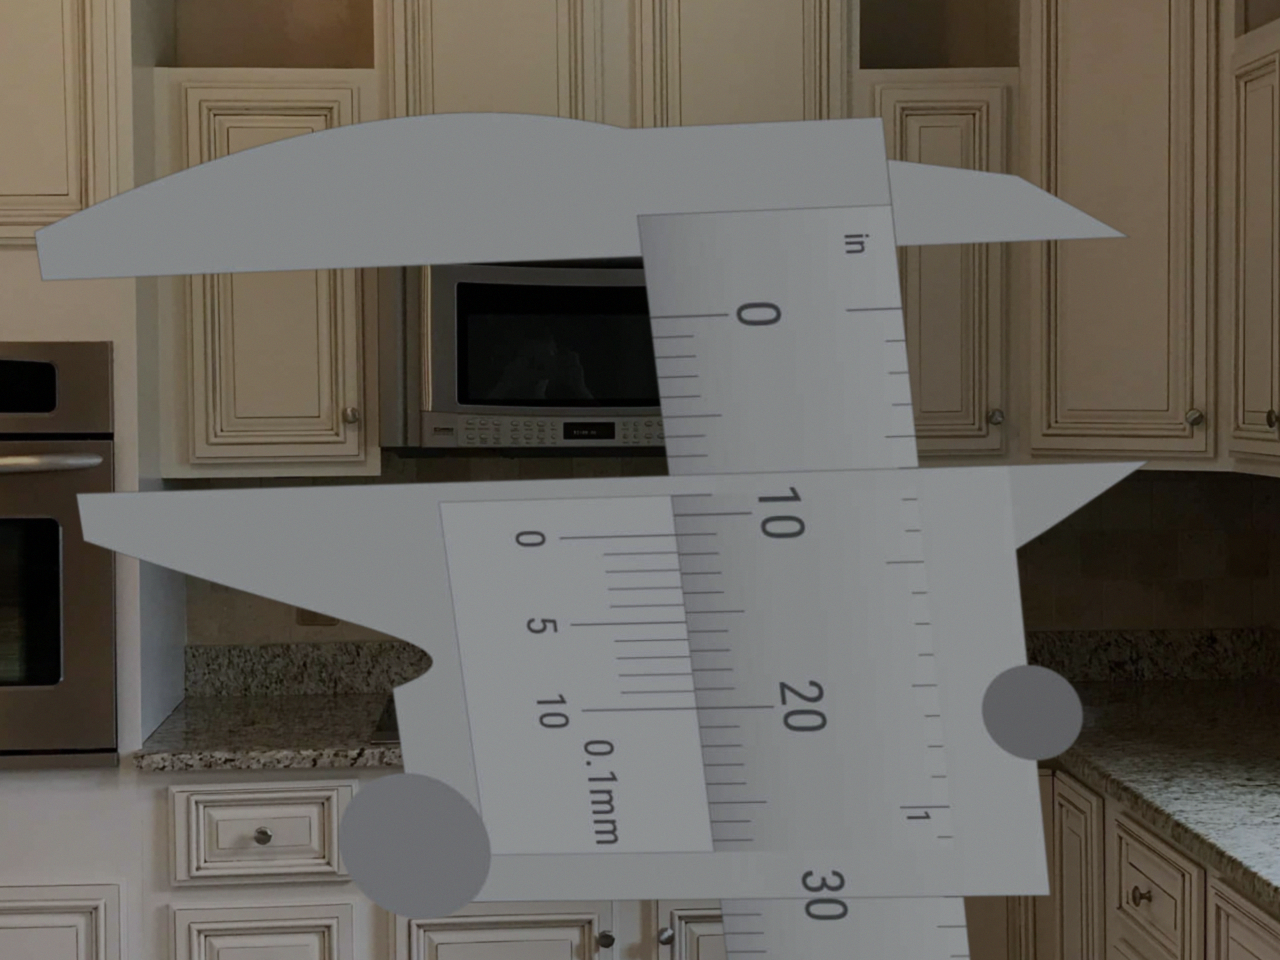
11.0 mm
